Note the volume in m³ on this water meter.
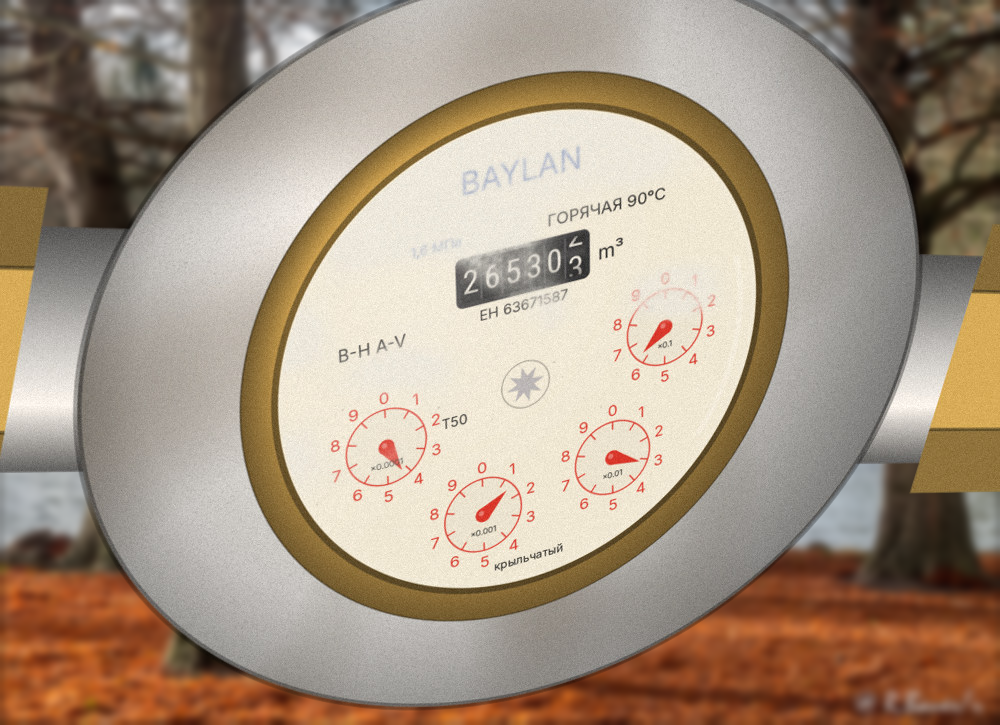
265302.6314 m³
